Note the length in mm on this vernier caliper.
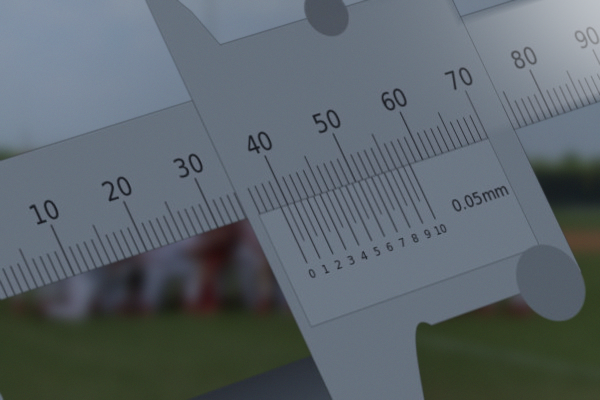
39.0 mm
